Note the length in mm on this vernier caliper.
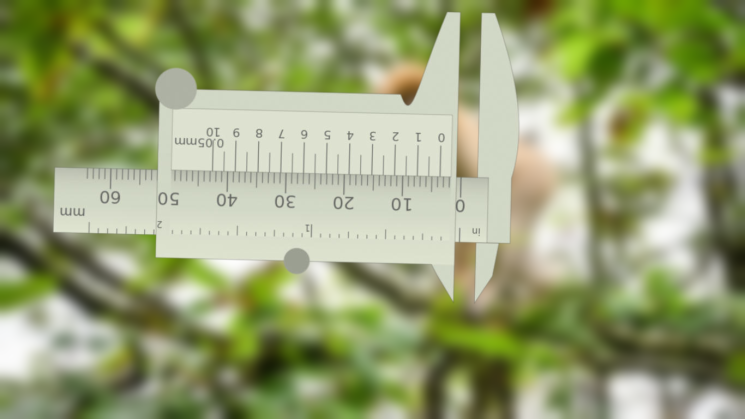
3.6 mm
